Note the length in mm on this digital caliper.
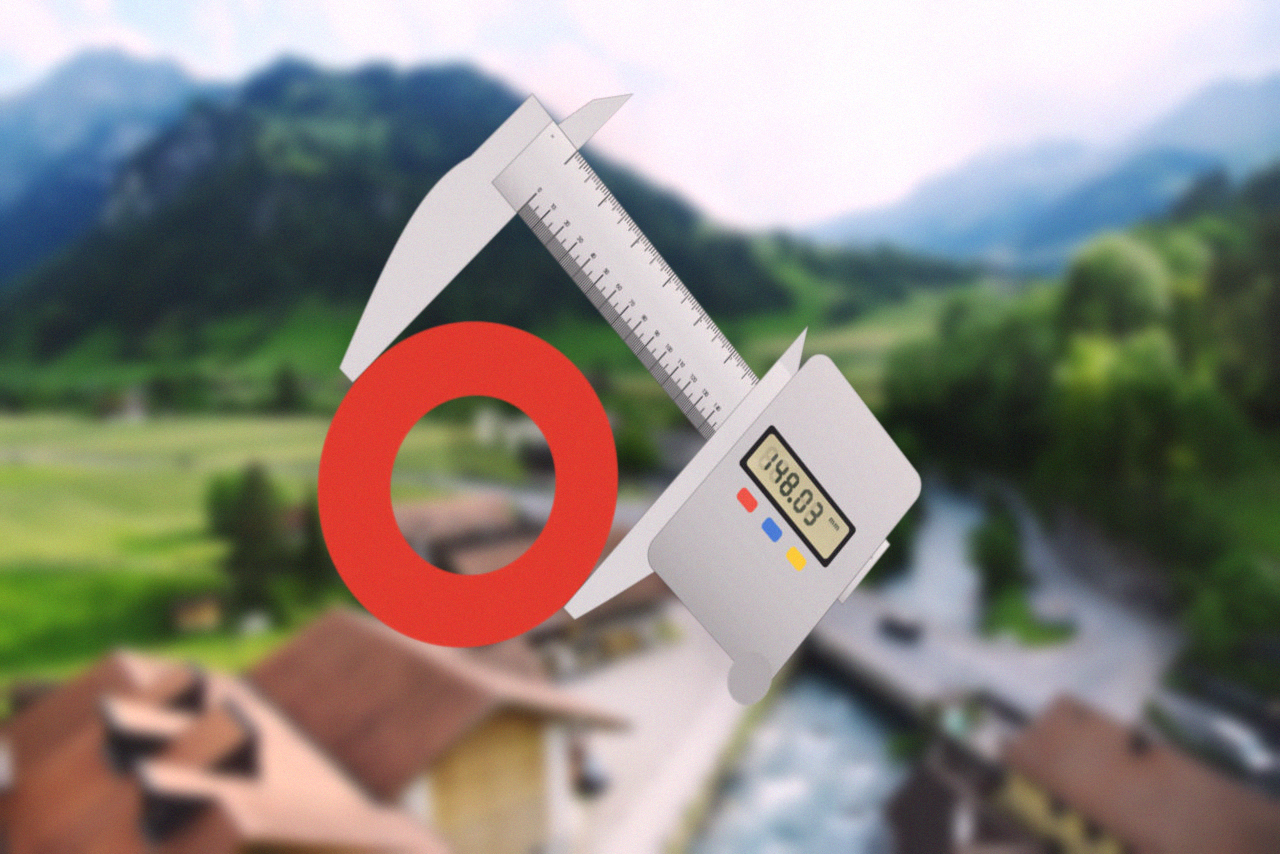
148.03 mm
